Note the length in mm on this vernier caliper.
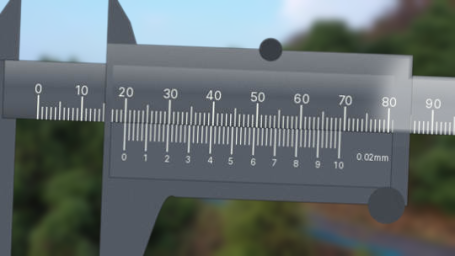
20.0 mm
